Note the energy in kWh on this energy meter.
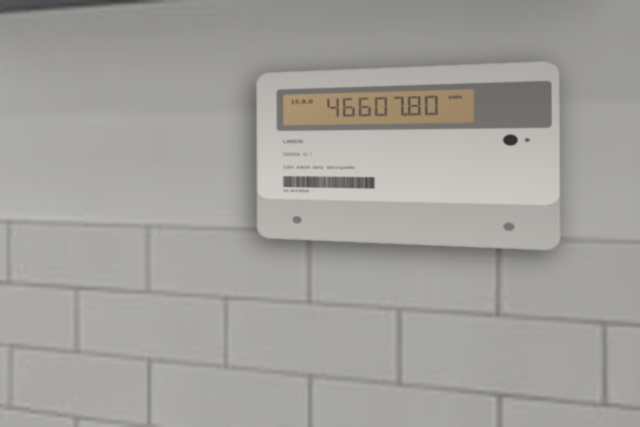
46607.80 kWh
